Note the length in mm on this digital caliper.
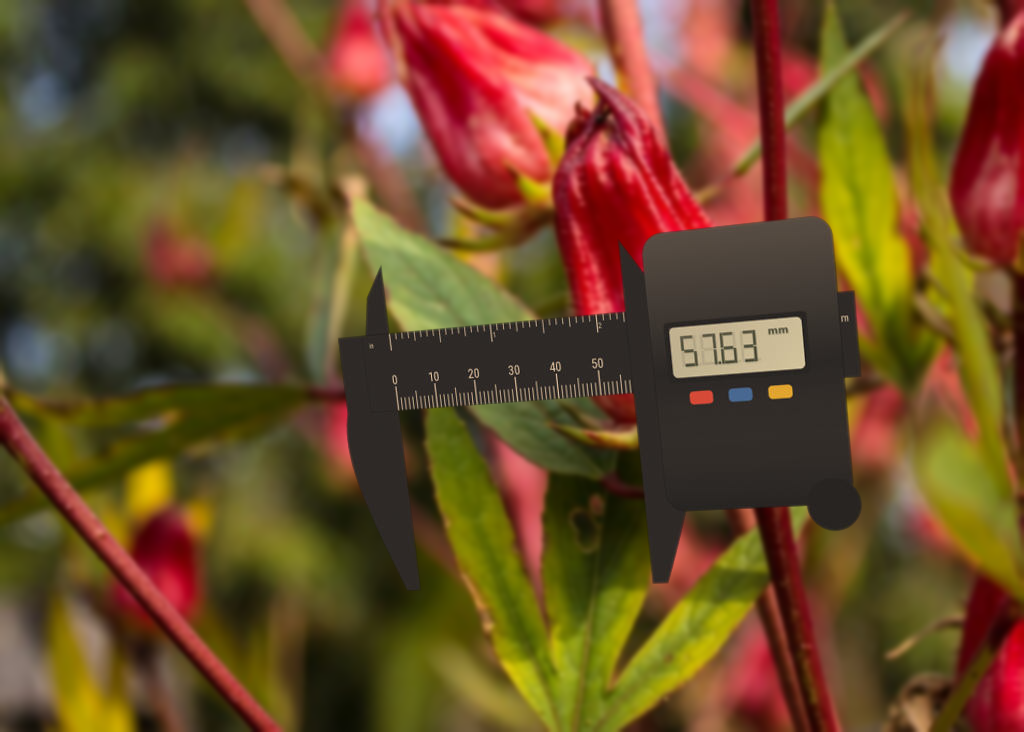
57.63 mm
